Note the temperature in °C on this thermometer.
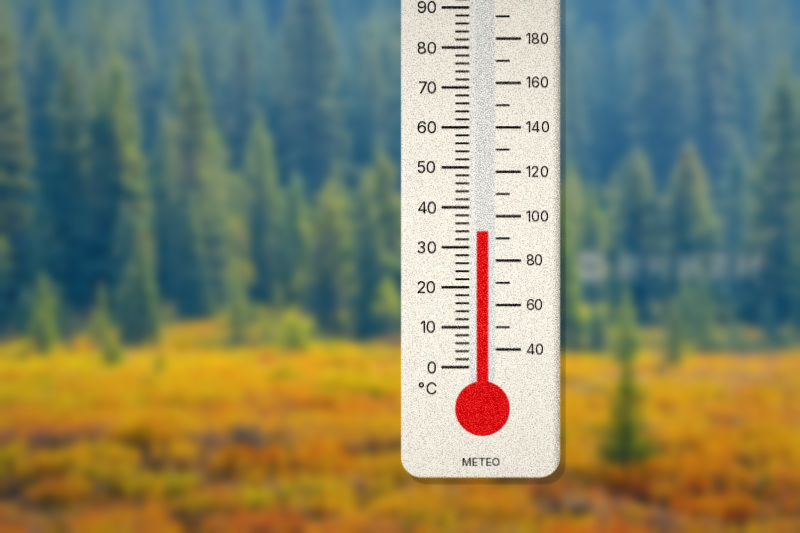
34 °C
